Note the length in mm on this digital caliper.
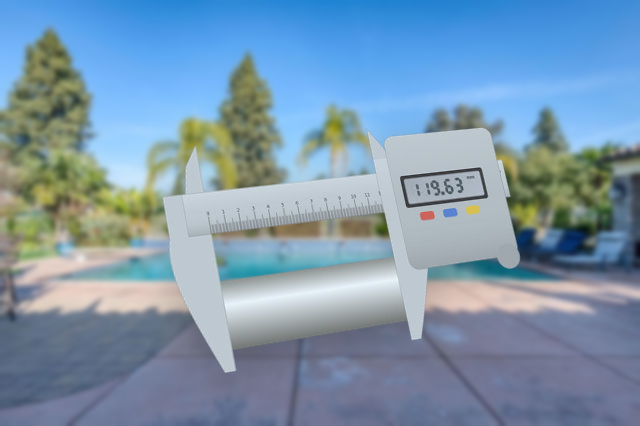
119.63 mm
